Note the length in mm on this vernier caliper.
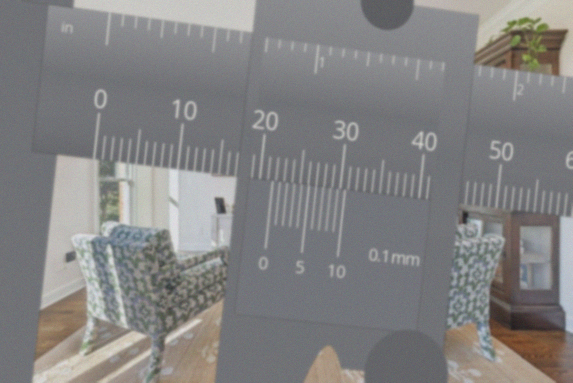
21.6 mm
